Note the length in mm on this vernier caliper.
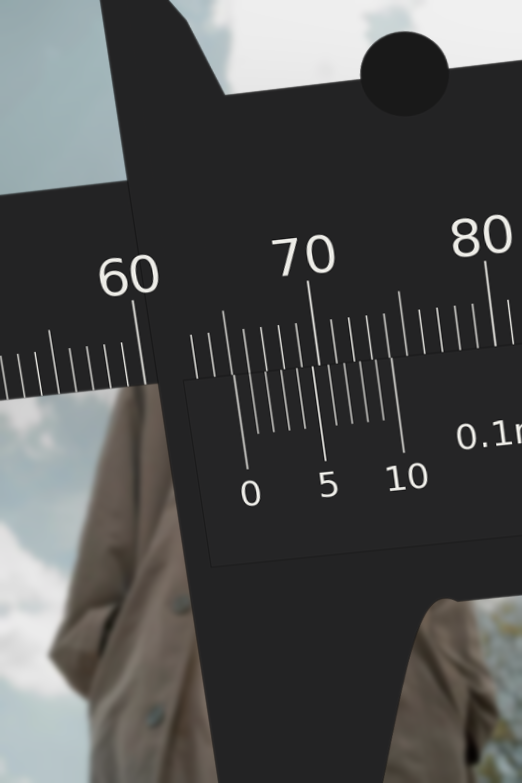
65.1 mm
